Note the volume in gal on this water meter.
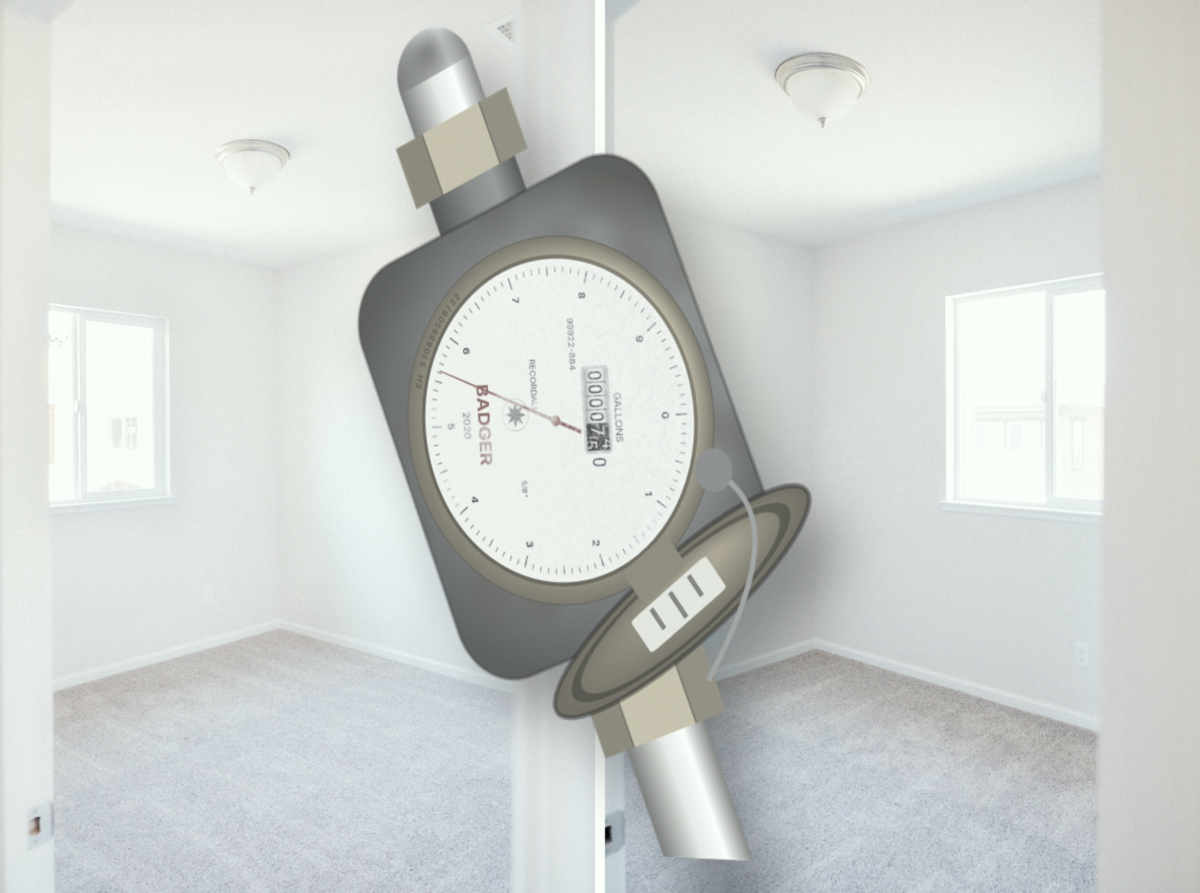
745.6 gal
